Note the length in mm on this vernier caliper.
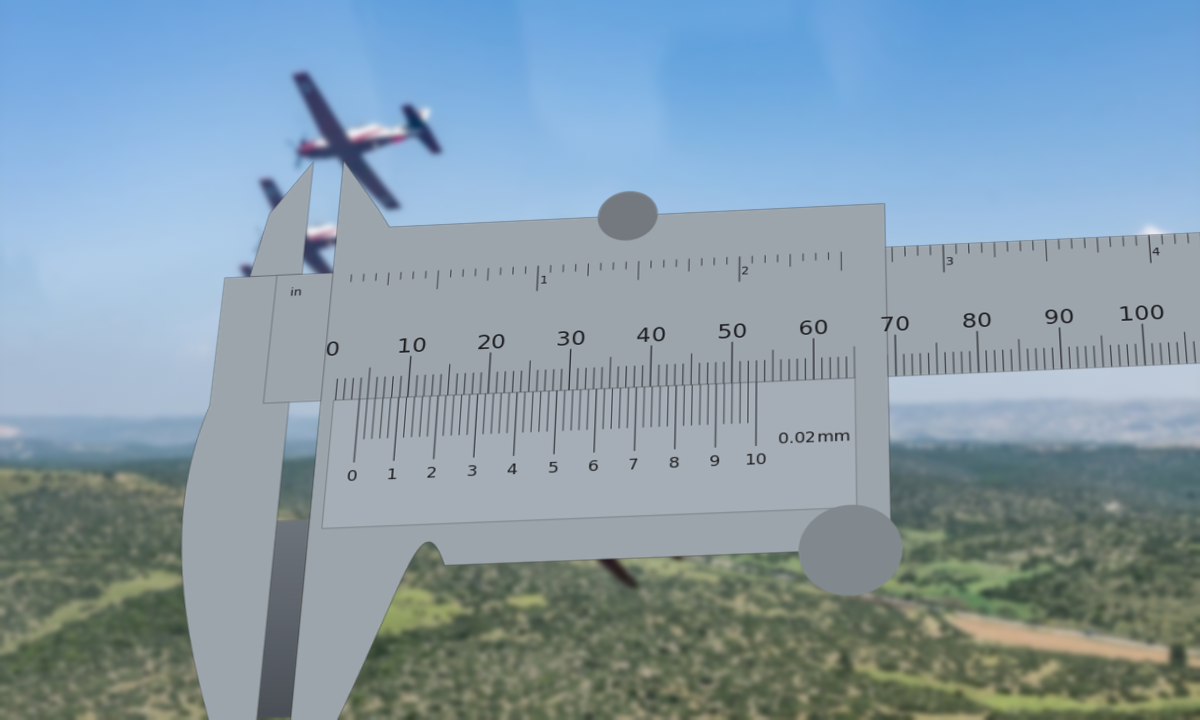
4.0 mm
